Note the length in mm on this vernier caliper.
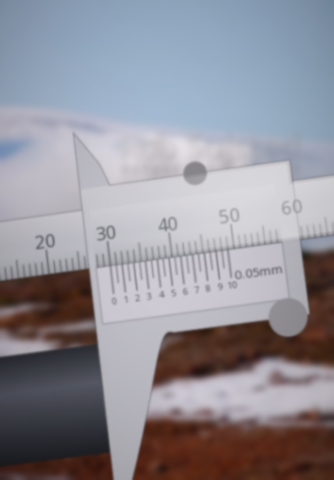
30.0 mm
